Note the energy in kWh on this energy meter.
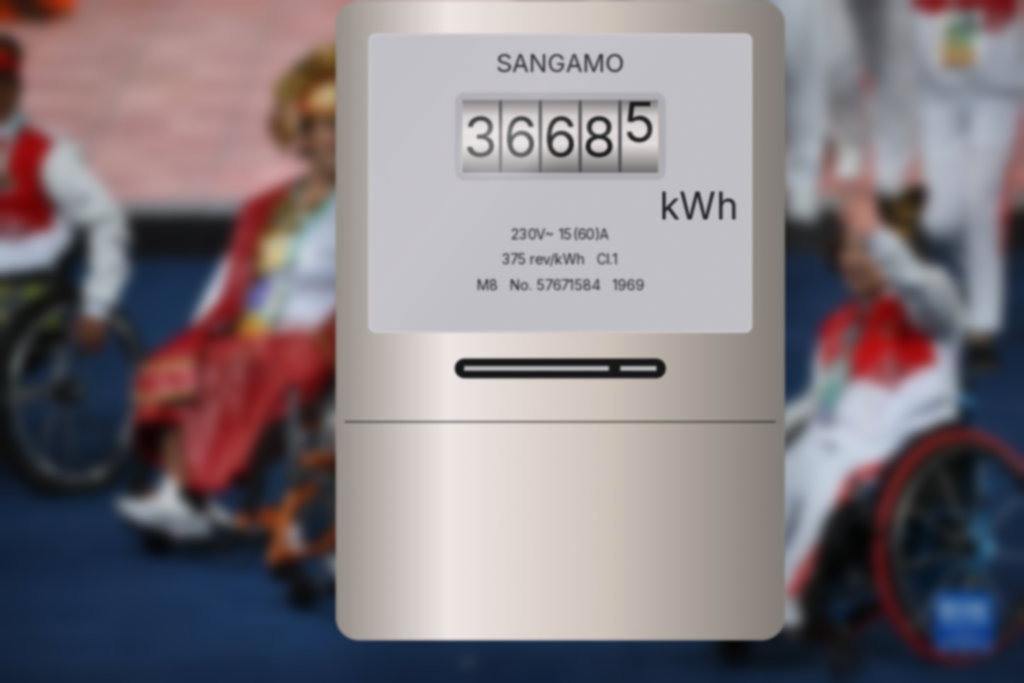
36685 kWh
